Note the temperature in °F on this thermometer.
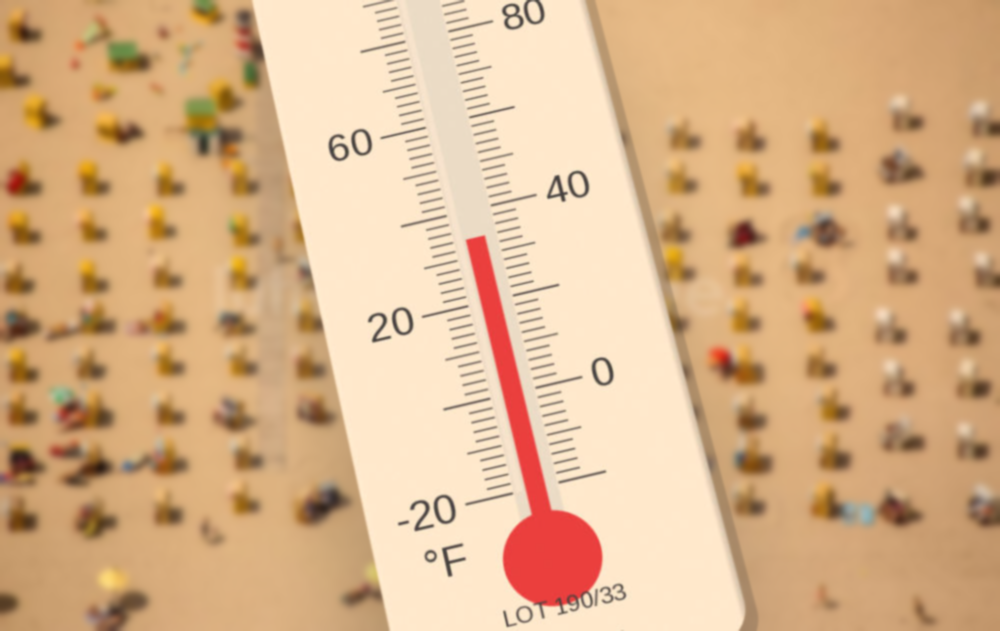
34 °F
